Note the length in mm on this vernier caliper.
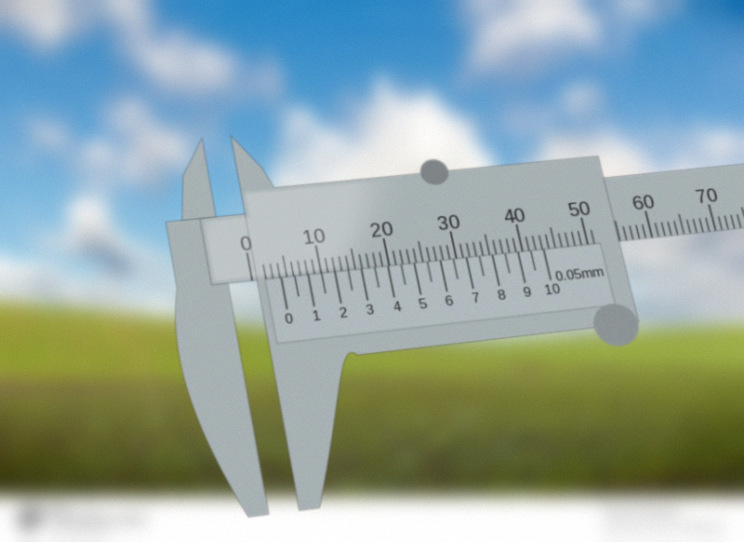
4.2 mm
